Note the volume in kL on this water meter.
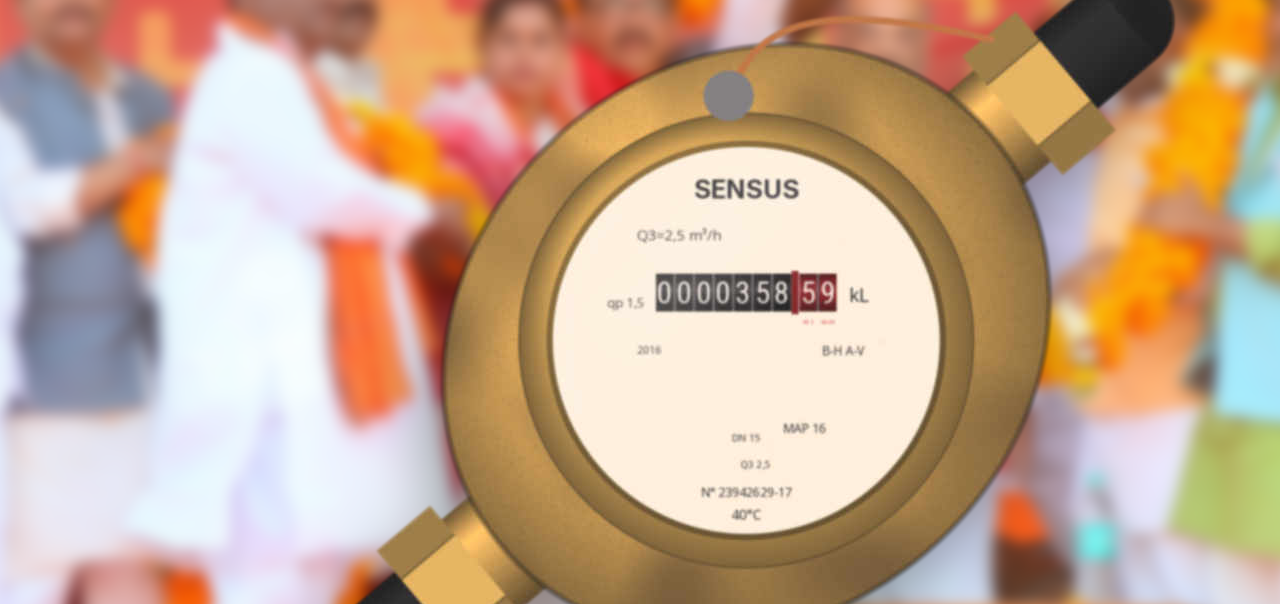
358.59 kL
